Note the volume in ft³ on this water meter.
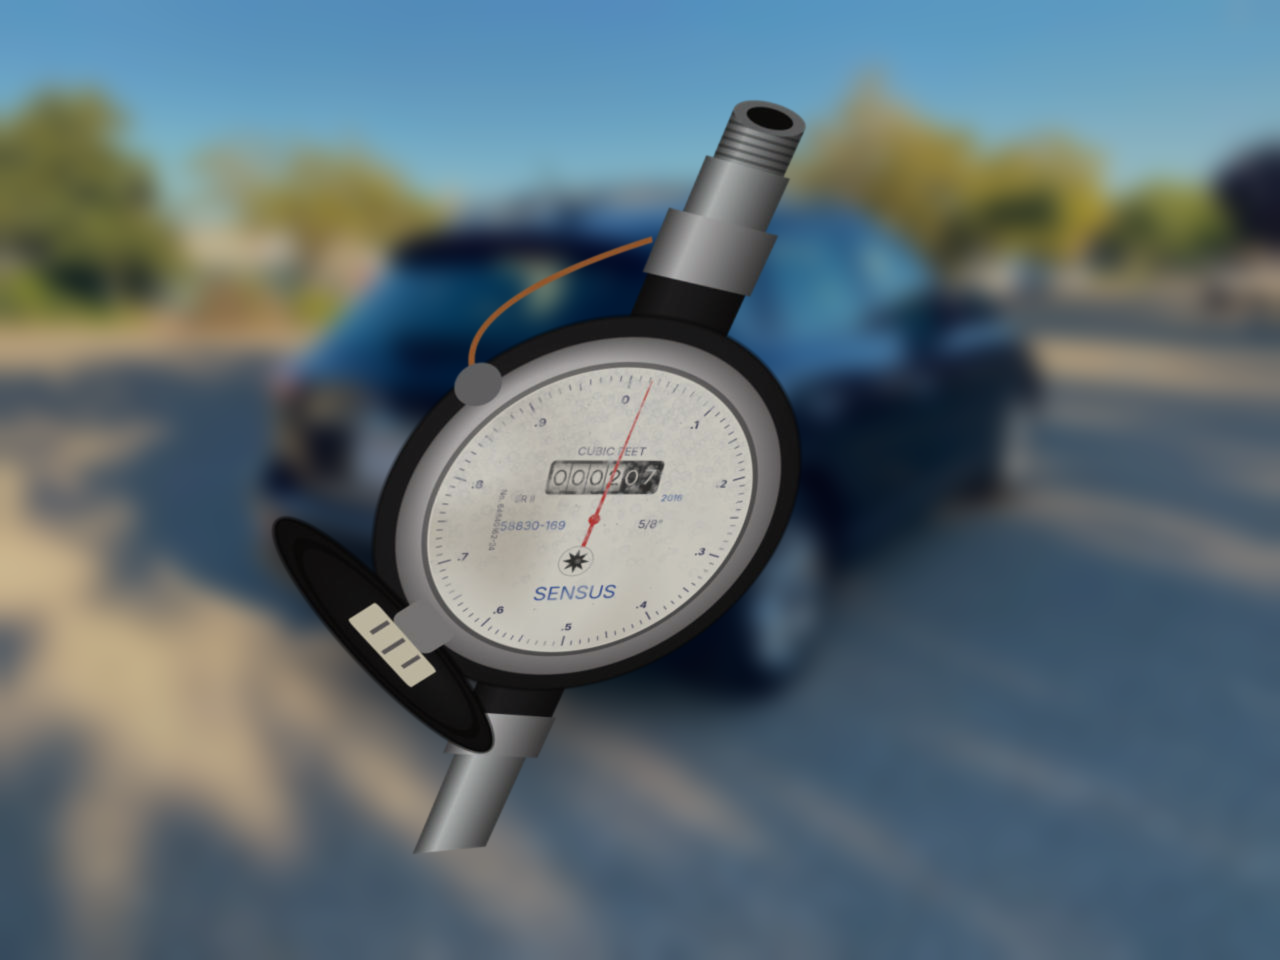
207.02 ft³
